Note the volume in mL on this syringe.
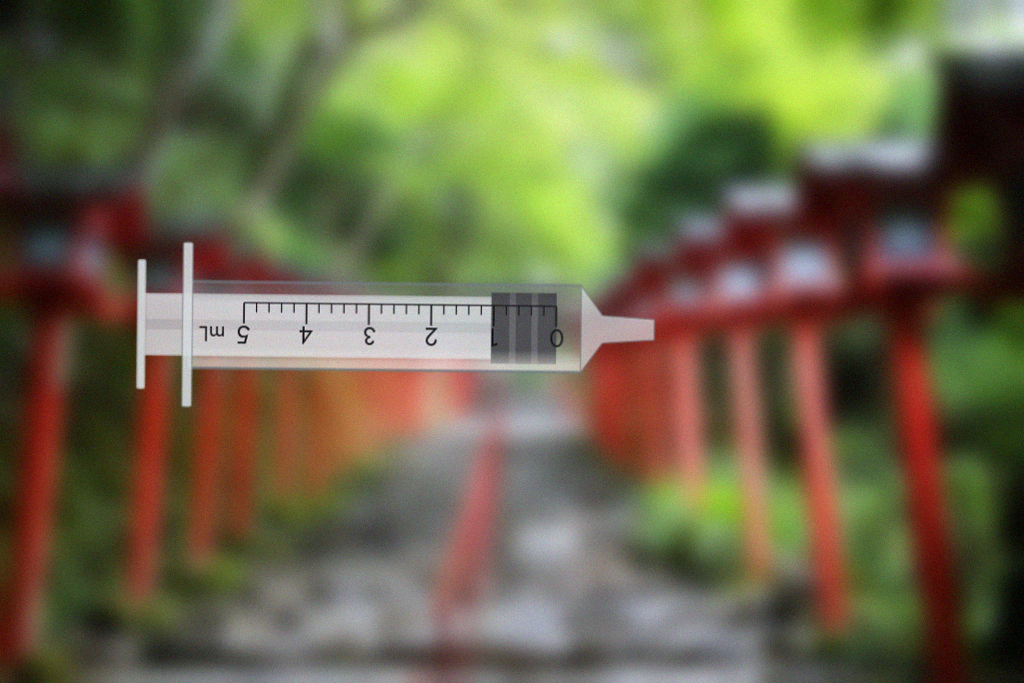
0 mL
